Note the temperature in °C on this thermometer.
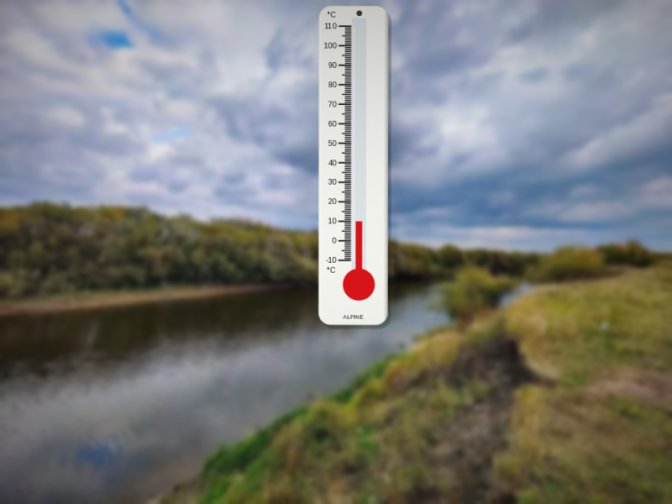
10 °C
